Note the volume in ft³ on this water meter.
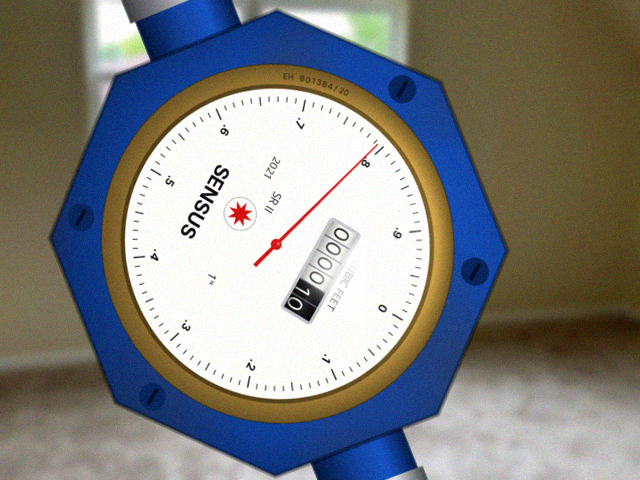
9.79 ft³
